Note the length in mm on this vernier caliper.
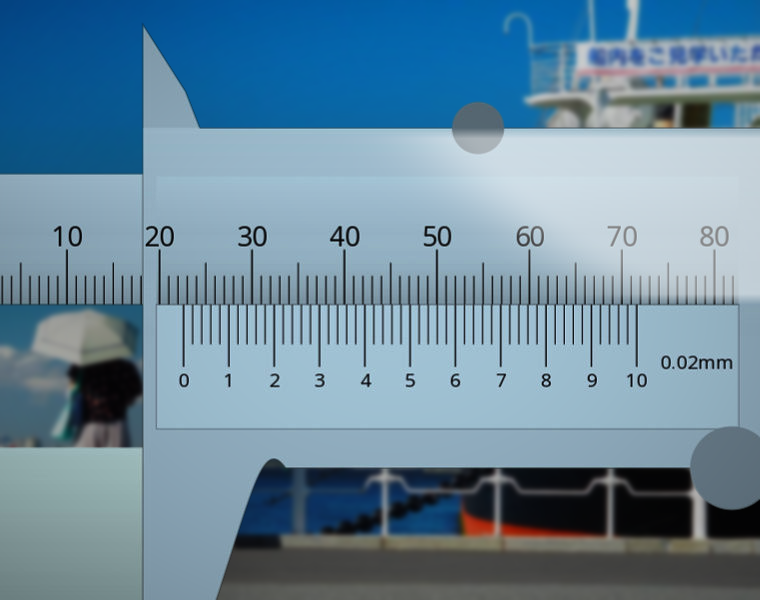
22.6 mm
